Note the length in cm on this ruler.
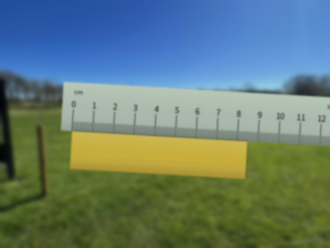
8.5 cm
